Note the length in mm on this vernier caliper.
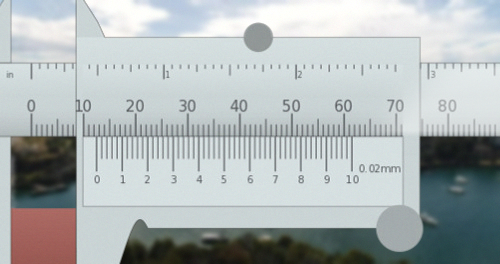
12.5 mm
